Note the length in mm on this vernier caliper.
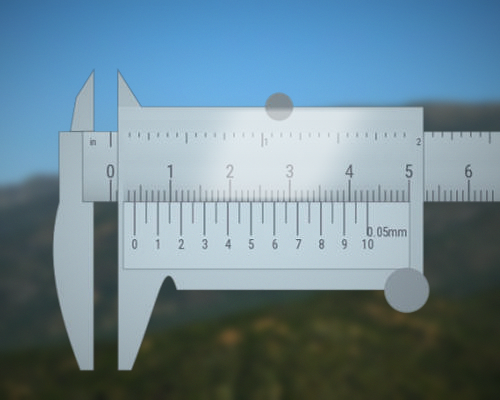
4.0 mm
